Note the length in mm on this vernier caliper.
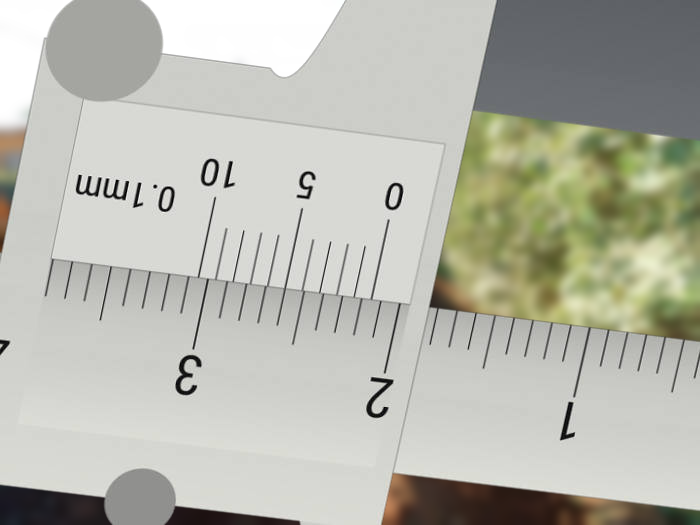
21.5 mm
